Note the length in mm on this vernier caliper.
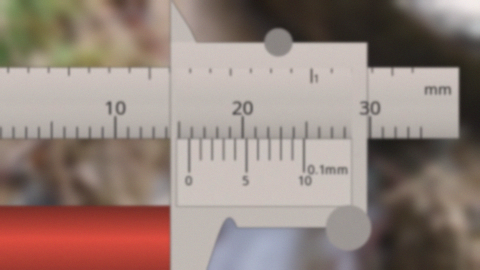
15.8 mm
